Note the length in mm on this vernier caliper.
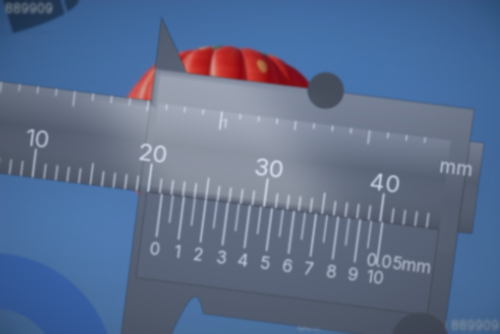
21.2 mm
